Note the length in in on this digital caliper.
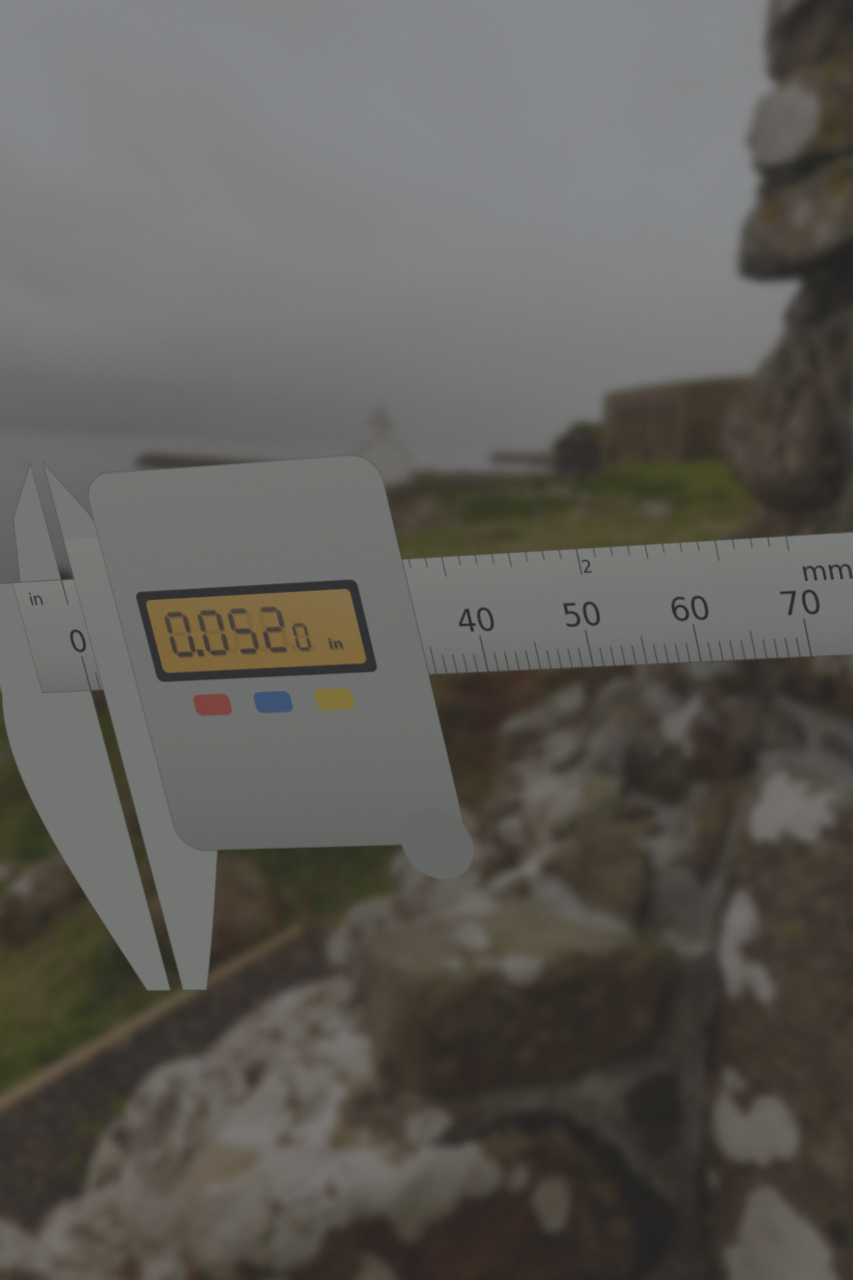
0.0520 in
